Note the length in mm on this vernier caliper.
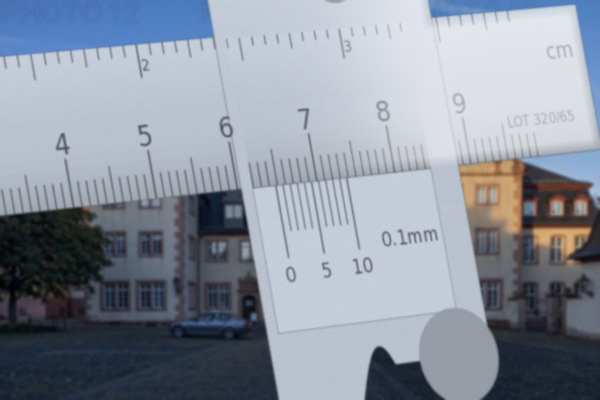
64.8 mm
